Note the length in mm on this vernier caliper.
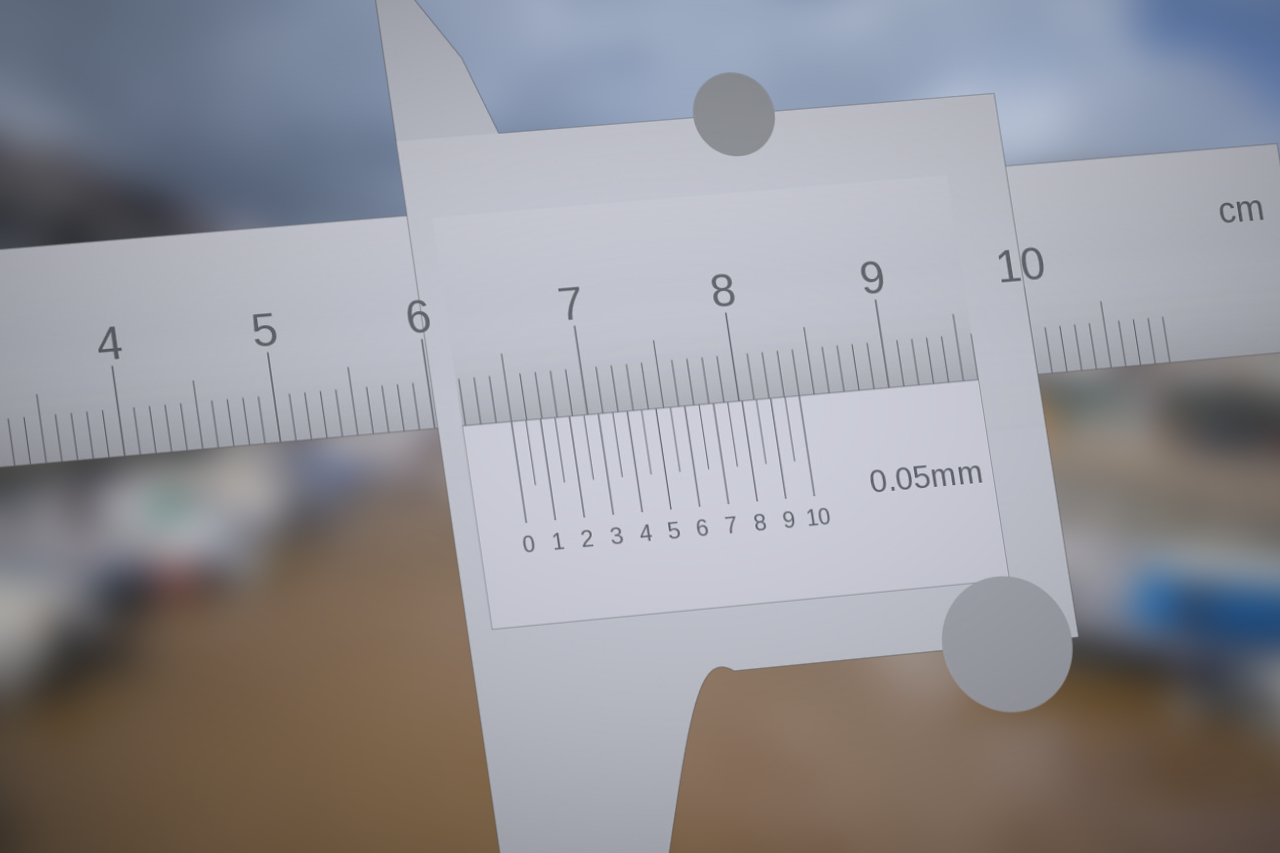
65.0 mm
